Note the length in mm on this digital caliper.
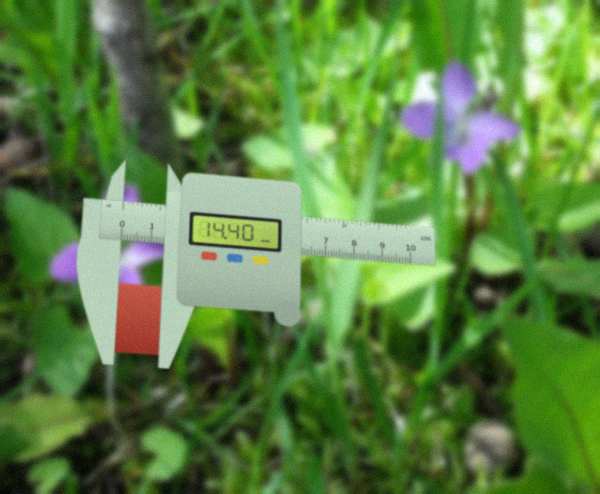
14.40 mm
